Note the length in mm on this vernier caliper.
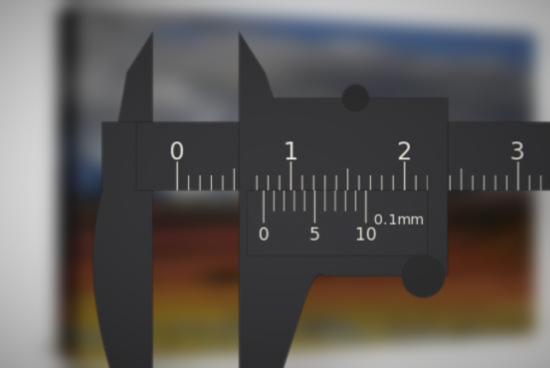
7.6 mm
